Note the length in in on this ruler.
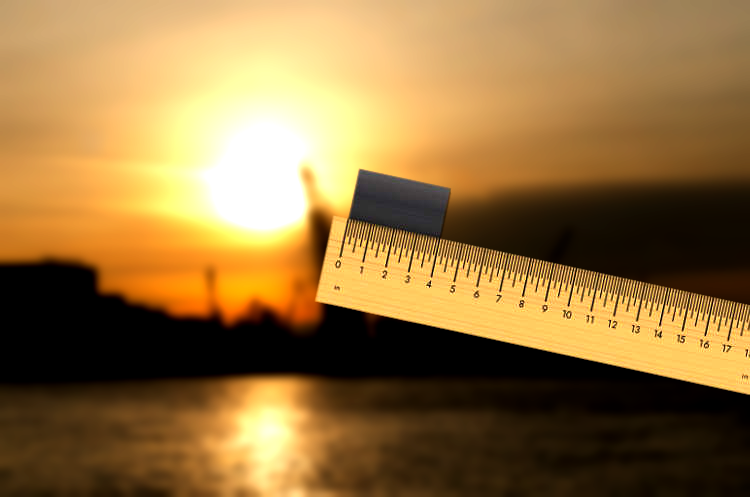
4 in
